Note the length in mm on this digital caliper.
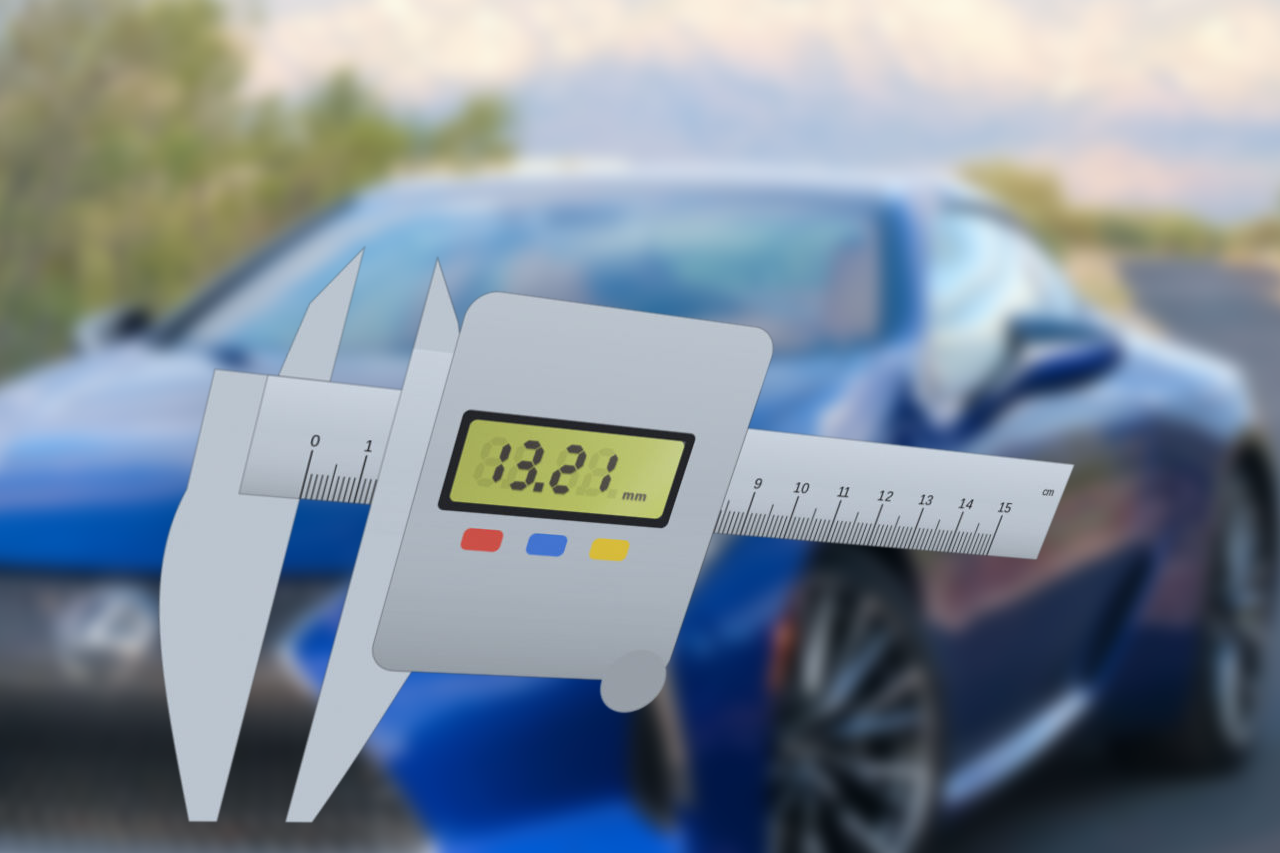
13.21 mm
